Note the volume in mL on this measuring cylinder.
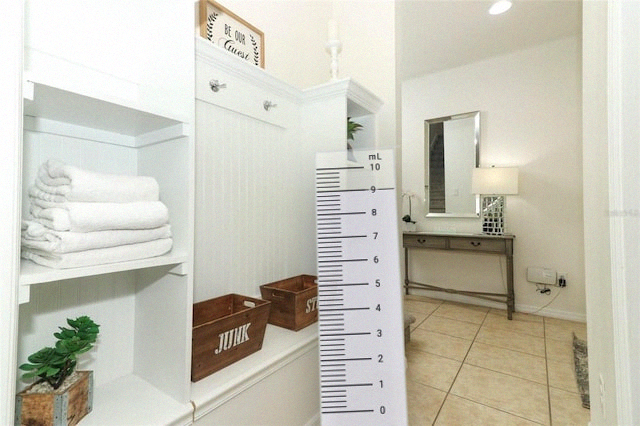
9 mL
